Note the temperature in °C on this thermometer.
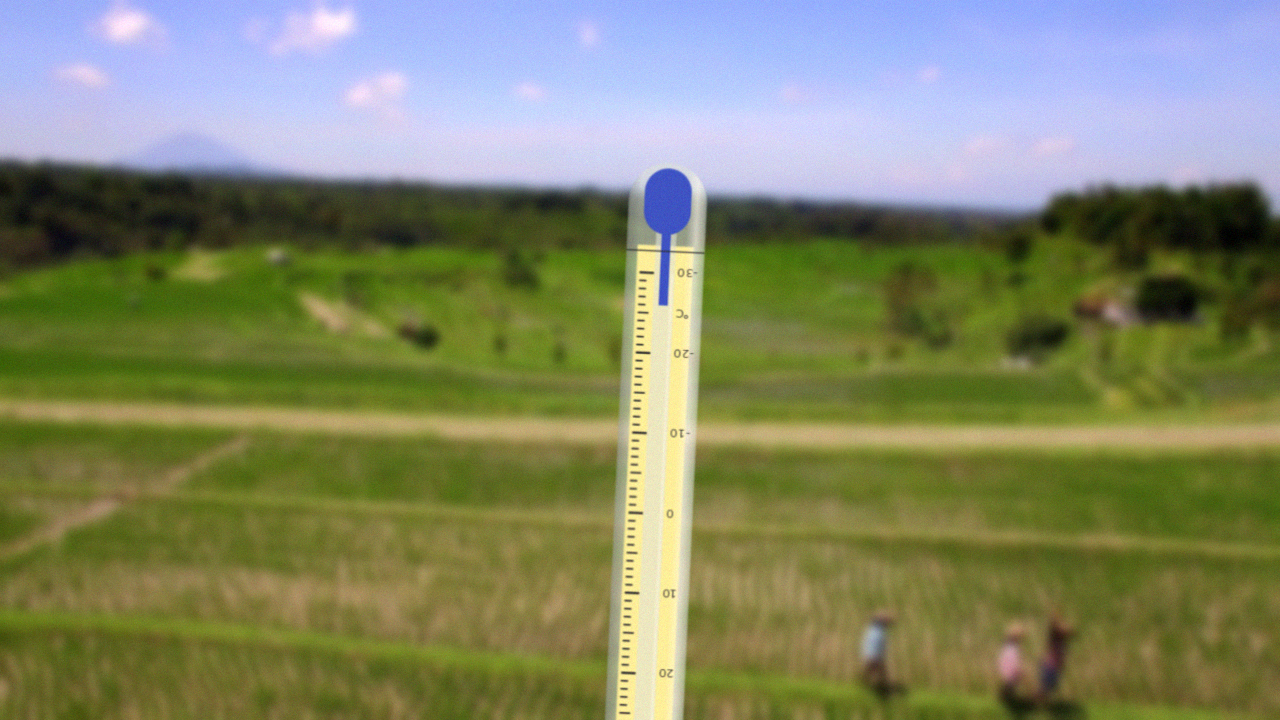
-26 °C
